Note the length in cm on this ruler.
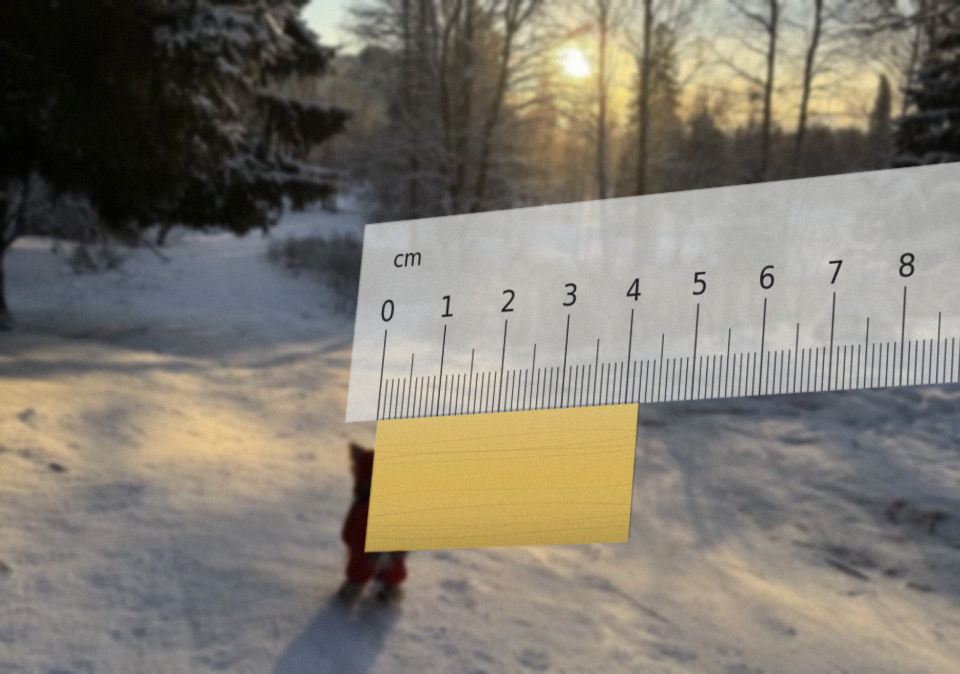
4.2 cm
